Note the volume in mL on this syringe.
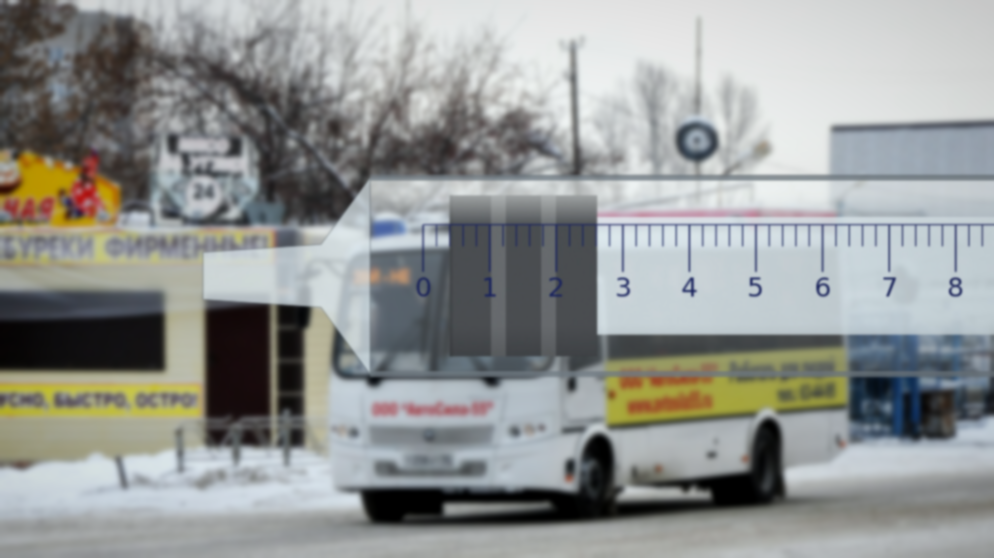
0.4 mL
